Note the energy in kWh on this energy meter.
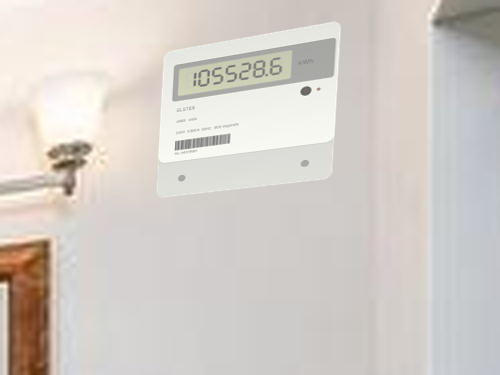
105528.6 kWh
